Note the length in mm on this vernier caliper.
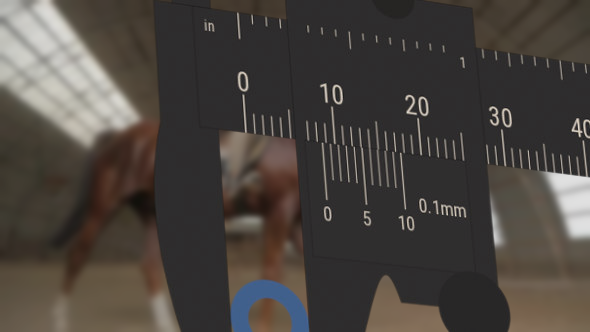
8.6 mm
